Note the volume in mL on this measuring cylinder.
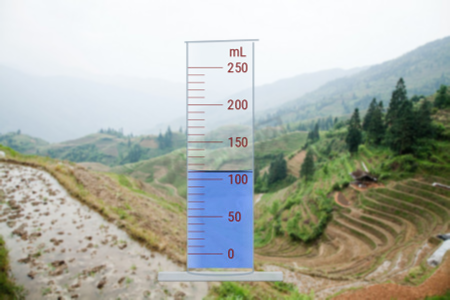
110 mL
